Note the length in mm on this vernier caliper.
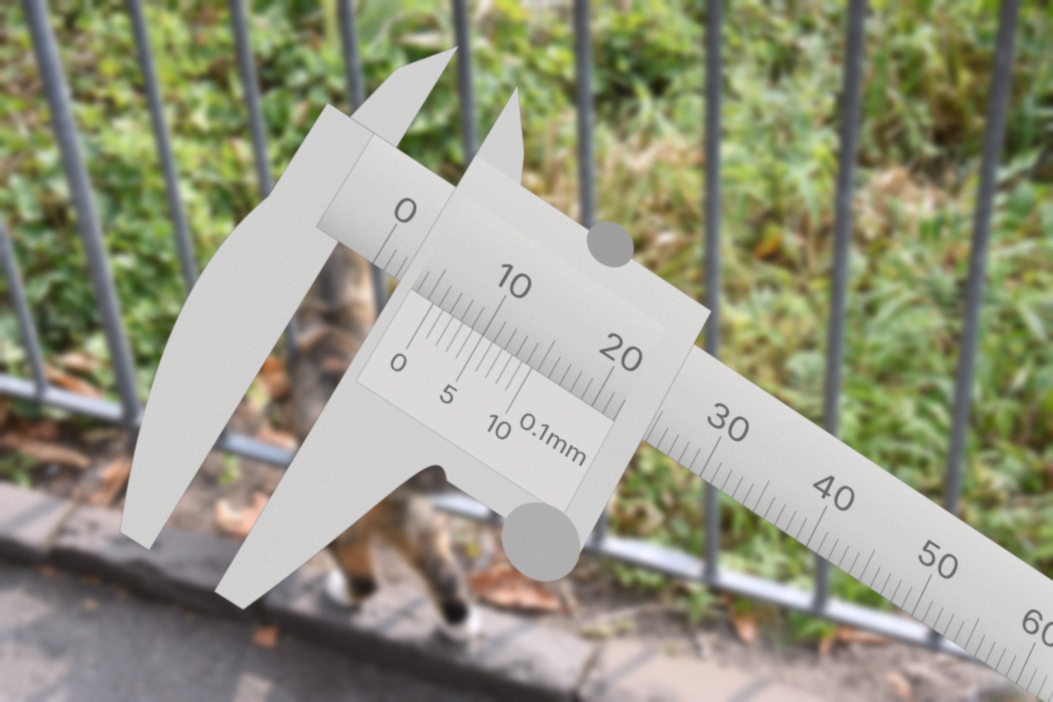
5.5 mm
